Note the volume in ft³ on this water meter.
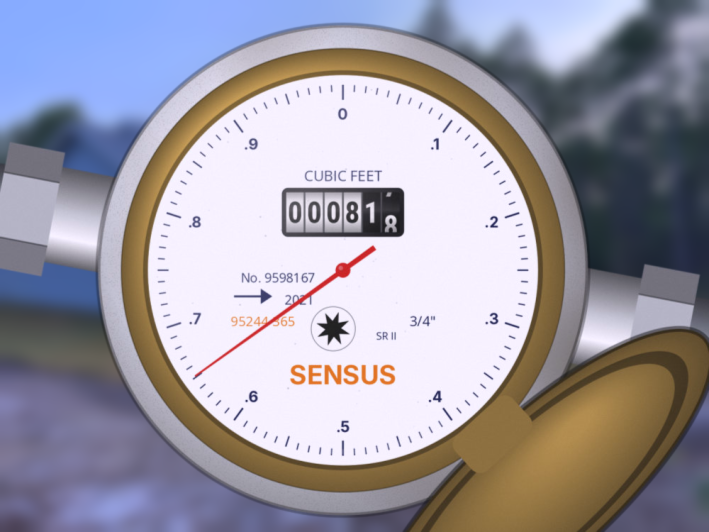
817.65 ft³
